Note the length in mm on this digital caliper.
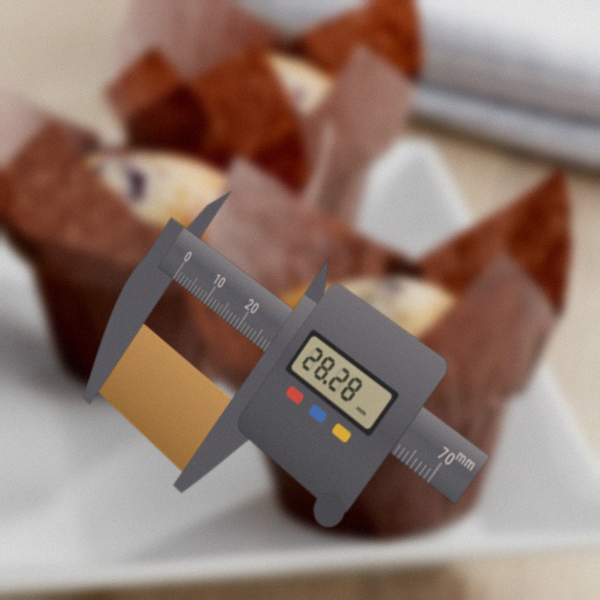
28.28 mm
